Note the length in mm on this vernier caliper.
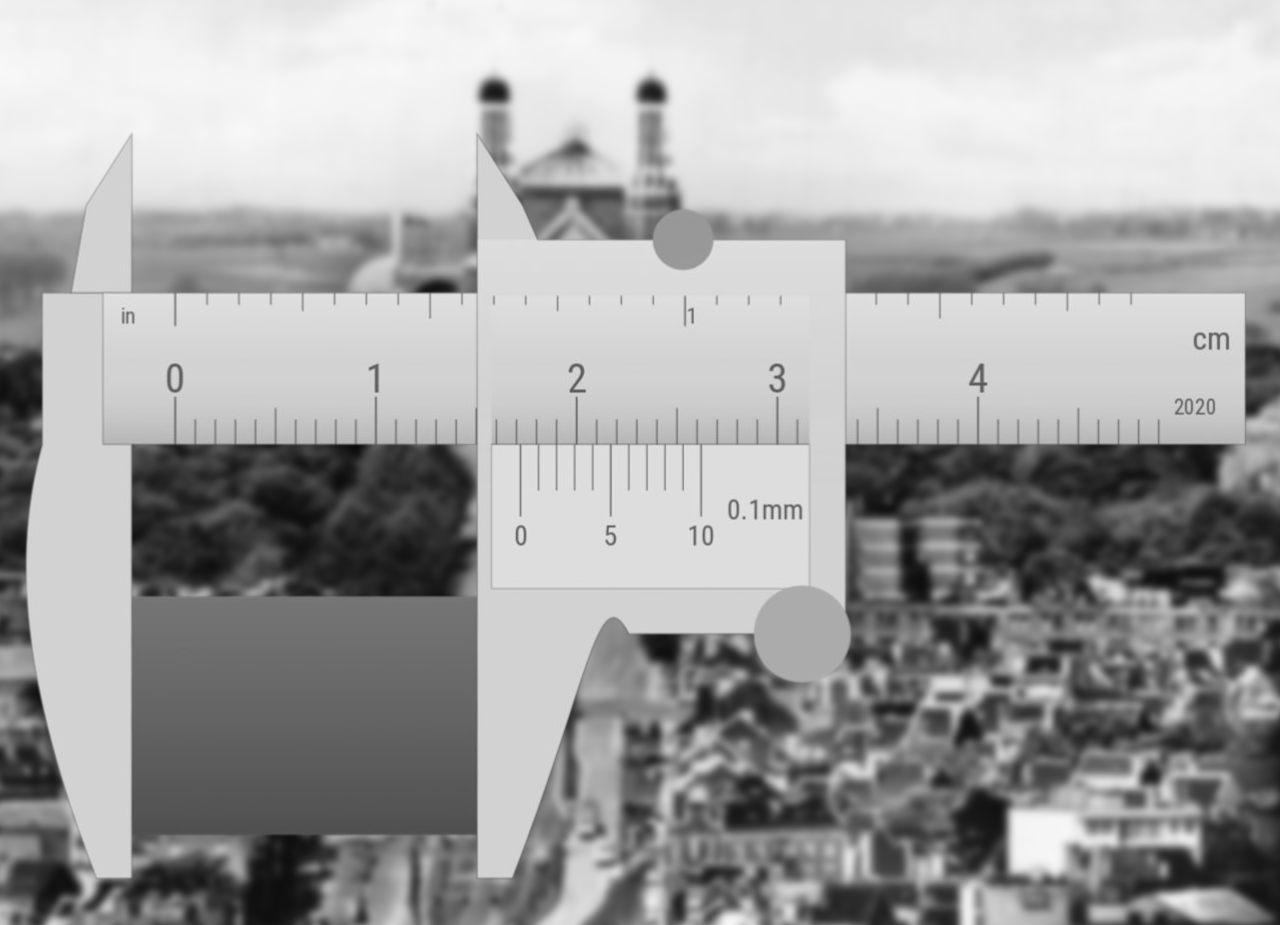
17.2 mm
